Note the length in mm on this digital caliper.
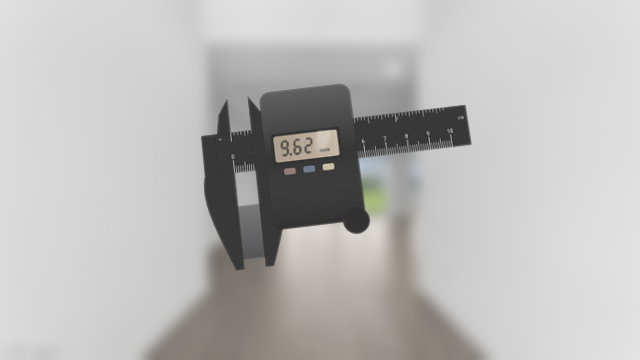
9.62 mm
